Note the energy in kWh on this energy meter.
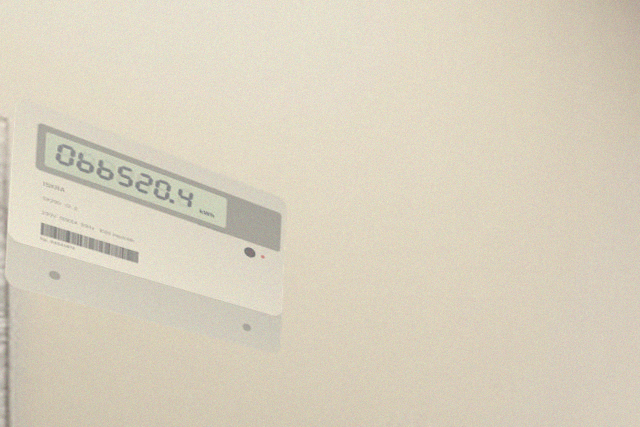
66520.4 kWh
